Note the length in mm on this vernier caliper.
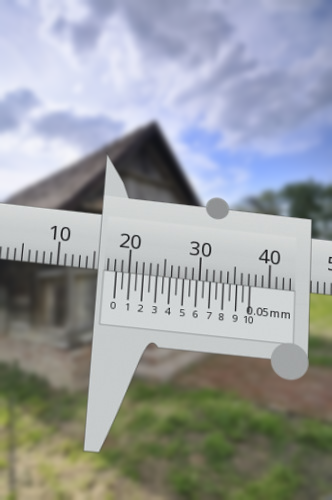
18.2 mm
